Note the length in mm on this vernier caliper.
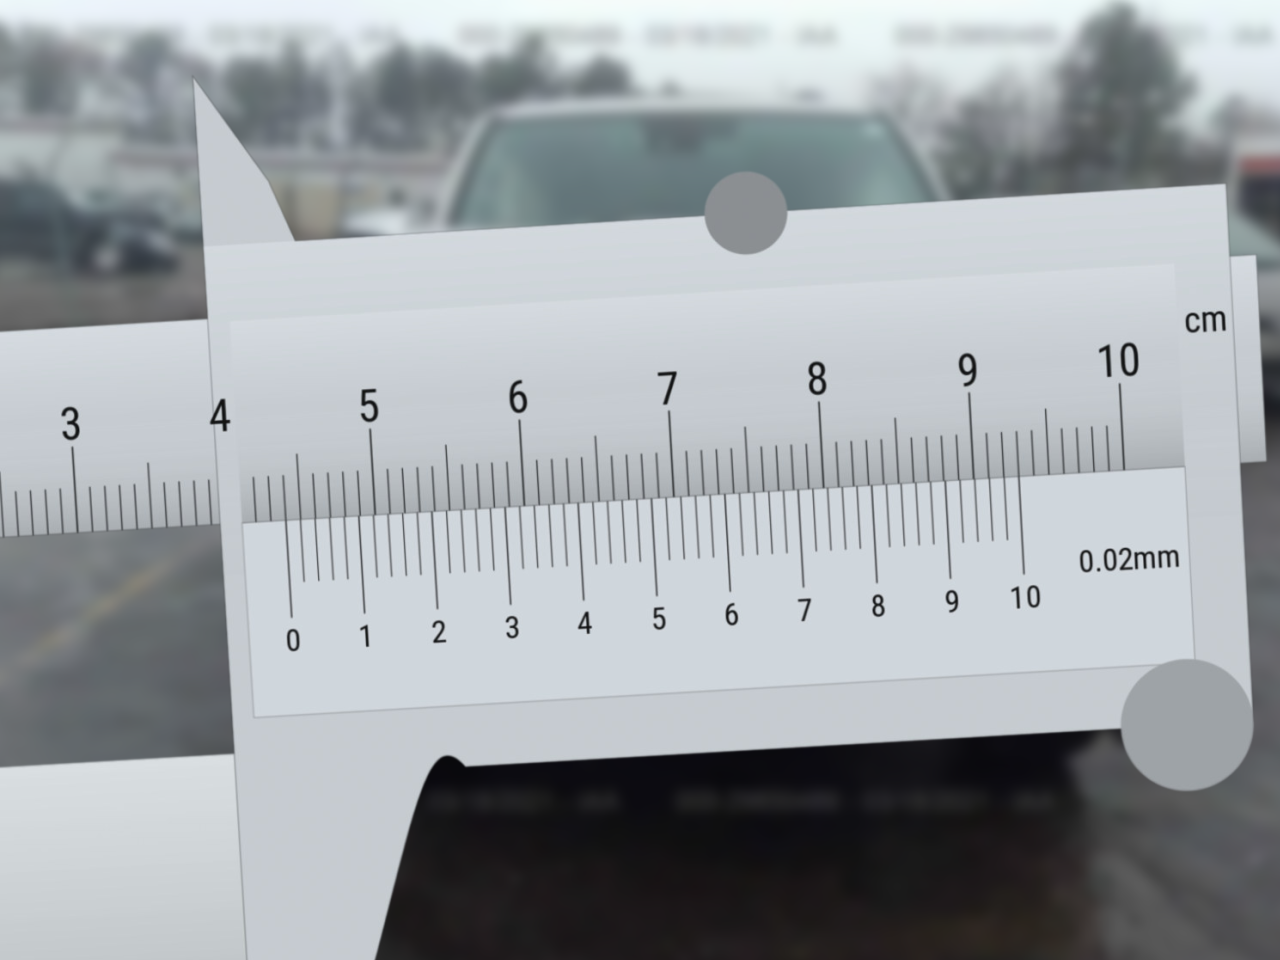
44.0 mm
